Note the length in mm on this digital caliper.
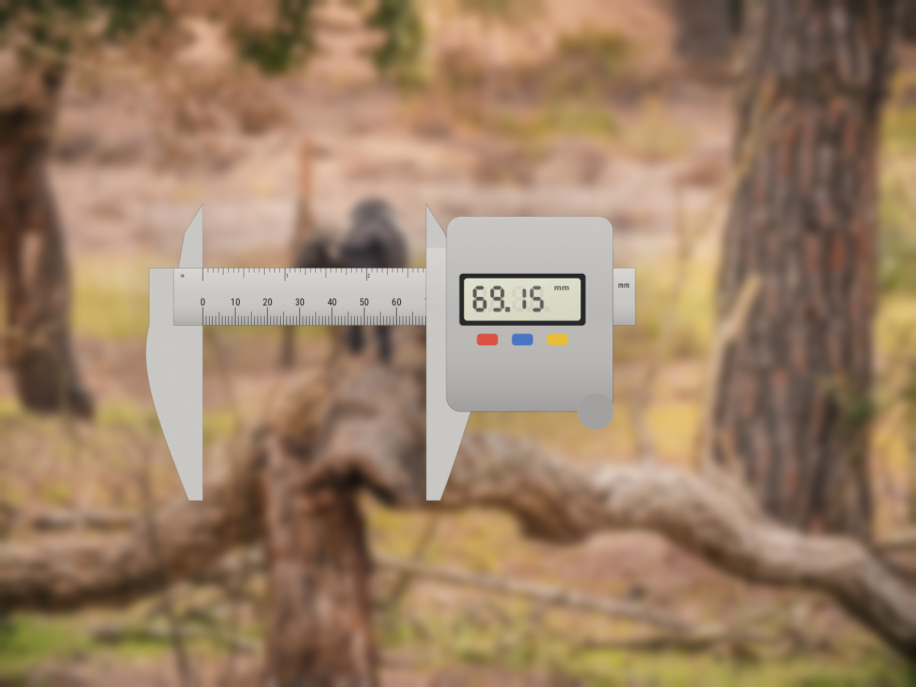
69.15 mm
